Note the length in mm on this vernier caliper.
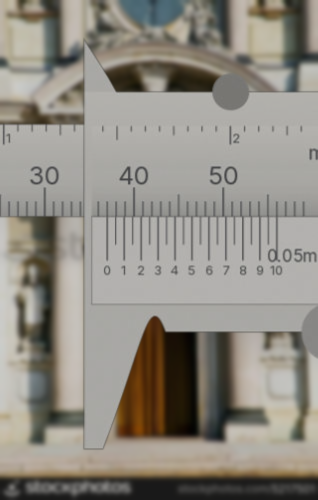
37.0 mm
